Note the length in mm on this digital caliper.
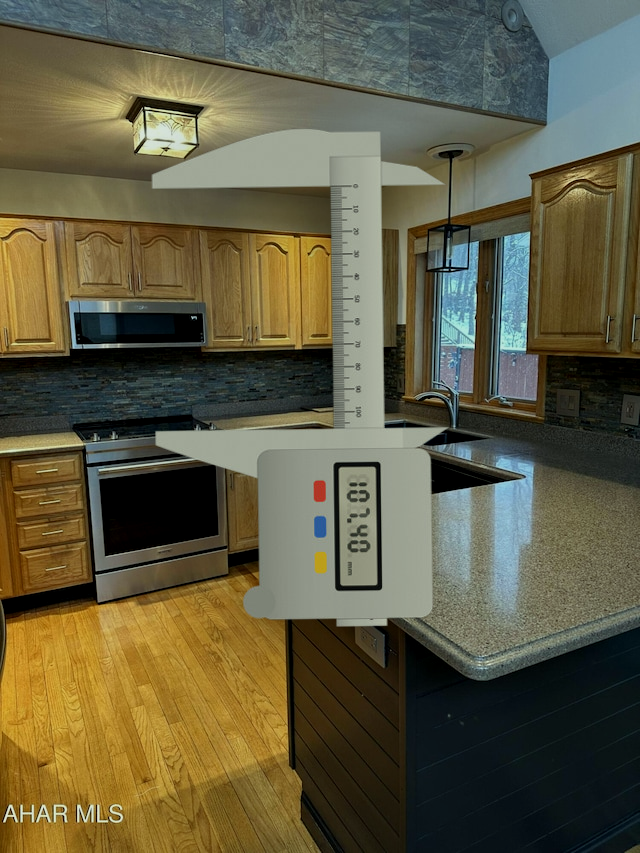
107.40 mm
